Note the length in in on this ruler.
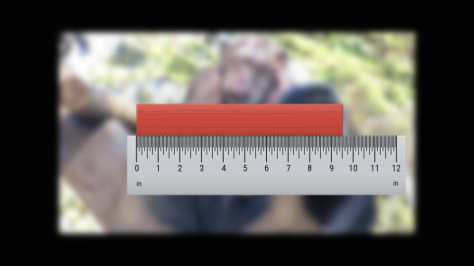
9.5 in
